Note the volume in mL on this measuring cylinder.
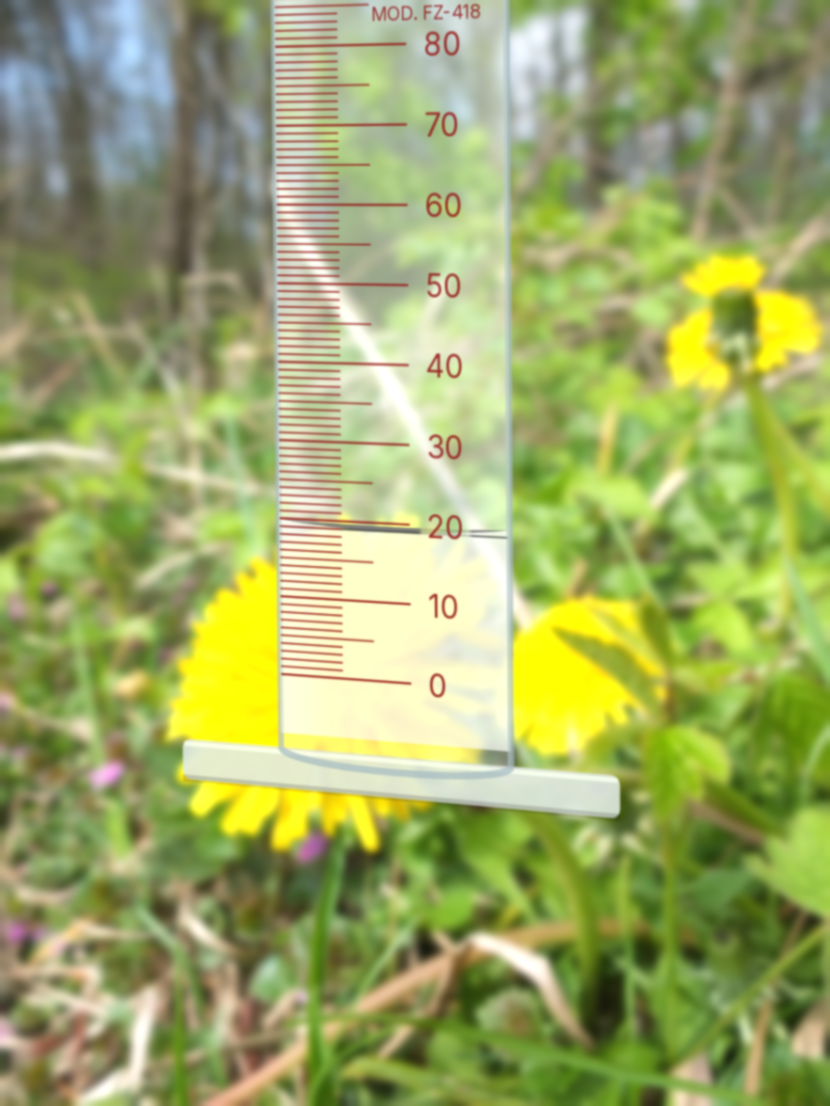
19 mL
